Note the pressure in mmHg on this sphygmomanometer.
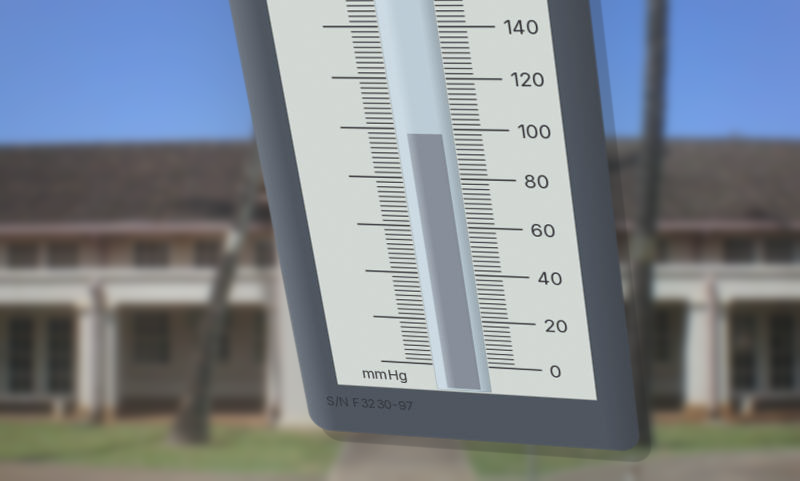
98 mmHg
